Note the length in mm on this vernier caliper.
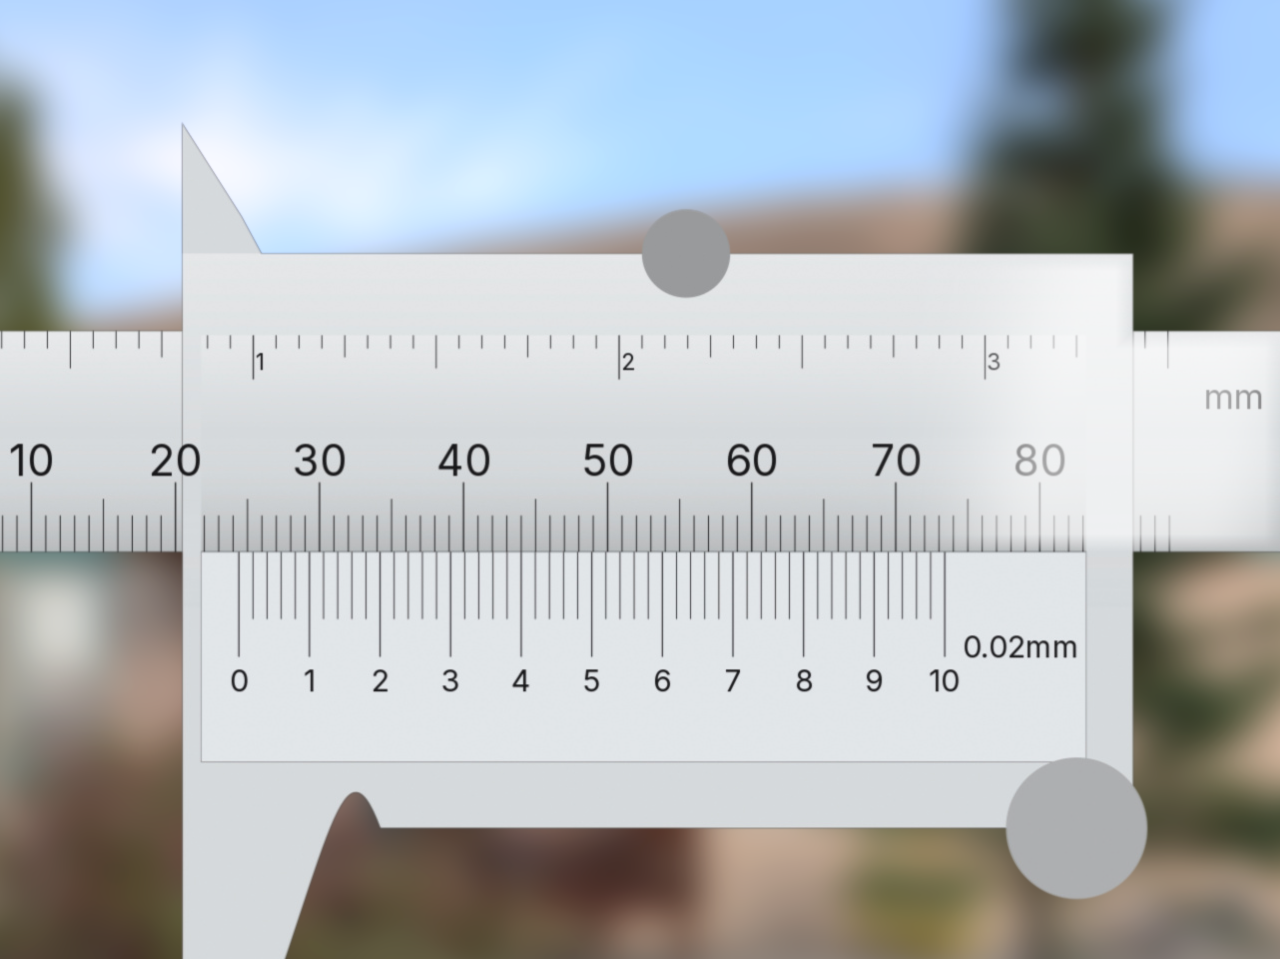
24.4 mm
